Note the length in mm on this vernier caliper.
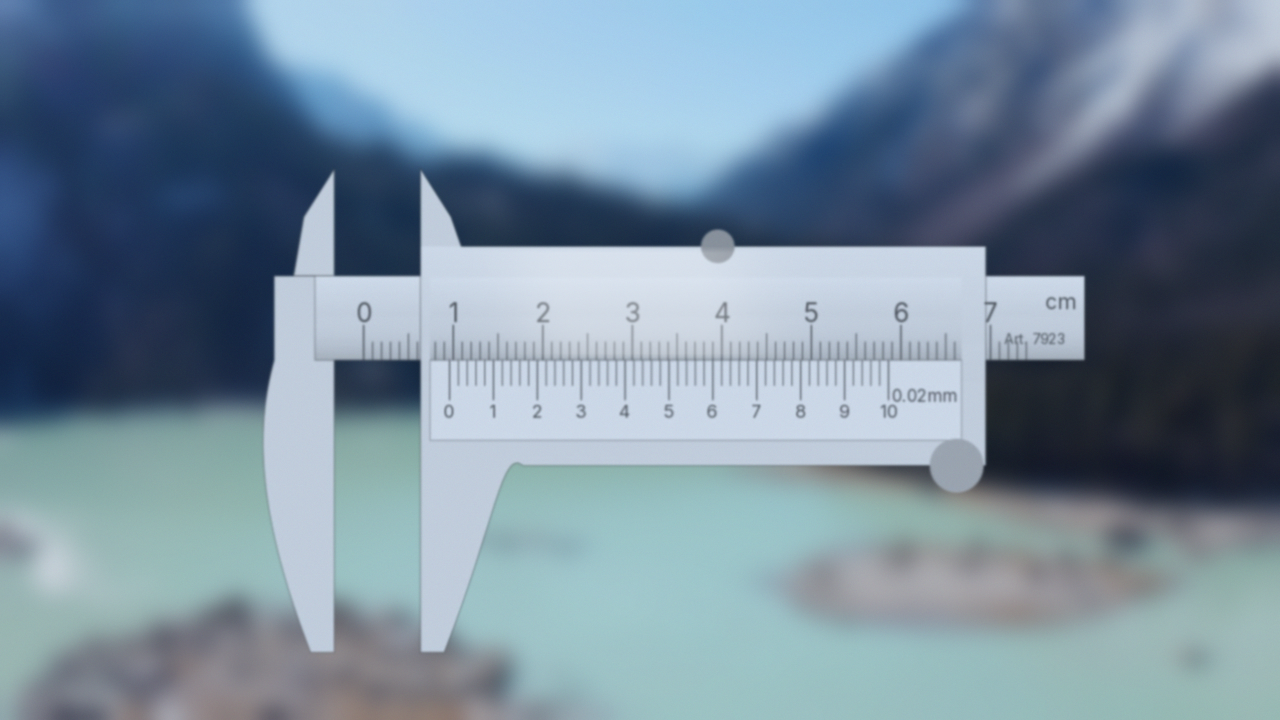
9.6 mm
